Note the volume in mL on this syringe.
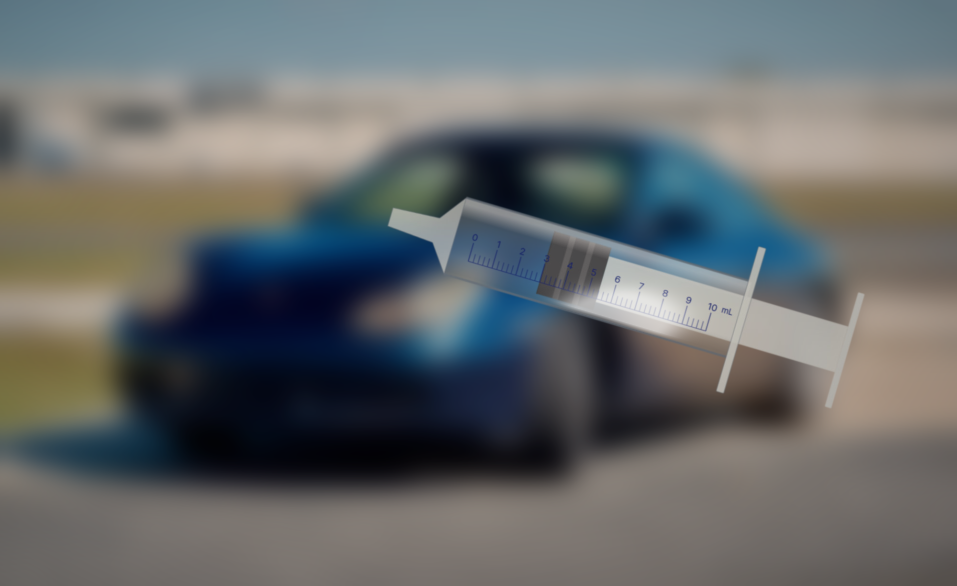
3 mL
